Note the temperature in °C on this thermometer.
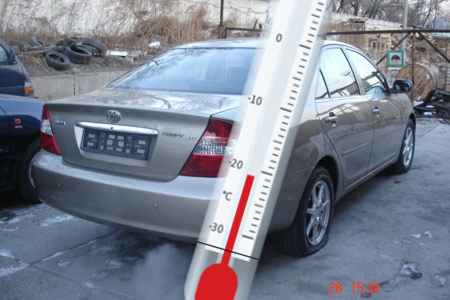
-21 °C
